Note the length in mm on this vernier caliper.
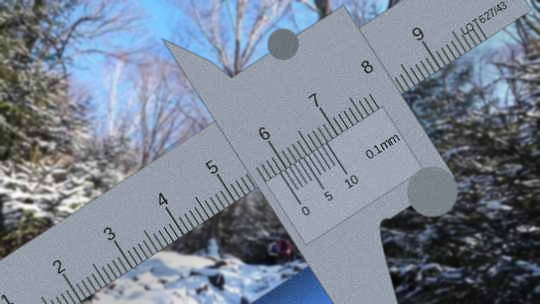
58.8 mm
